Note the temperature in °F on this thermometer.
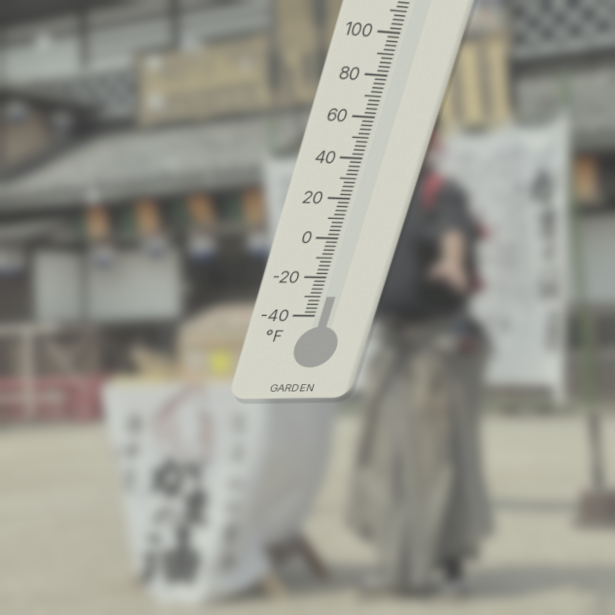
-30 °F
